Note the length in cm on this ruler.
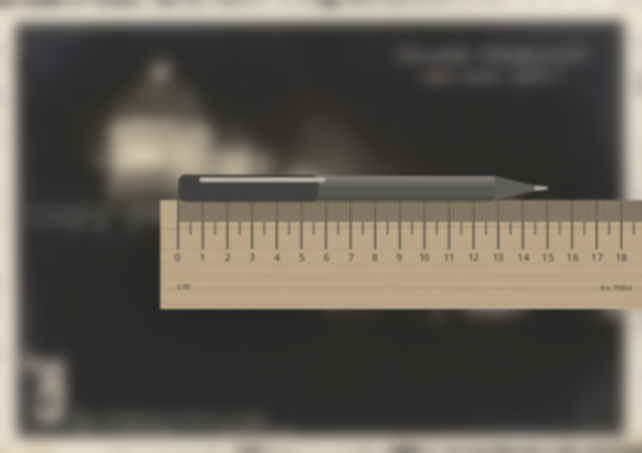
15 cm
